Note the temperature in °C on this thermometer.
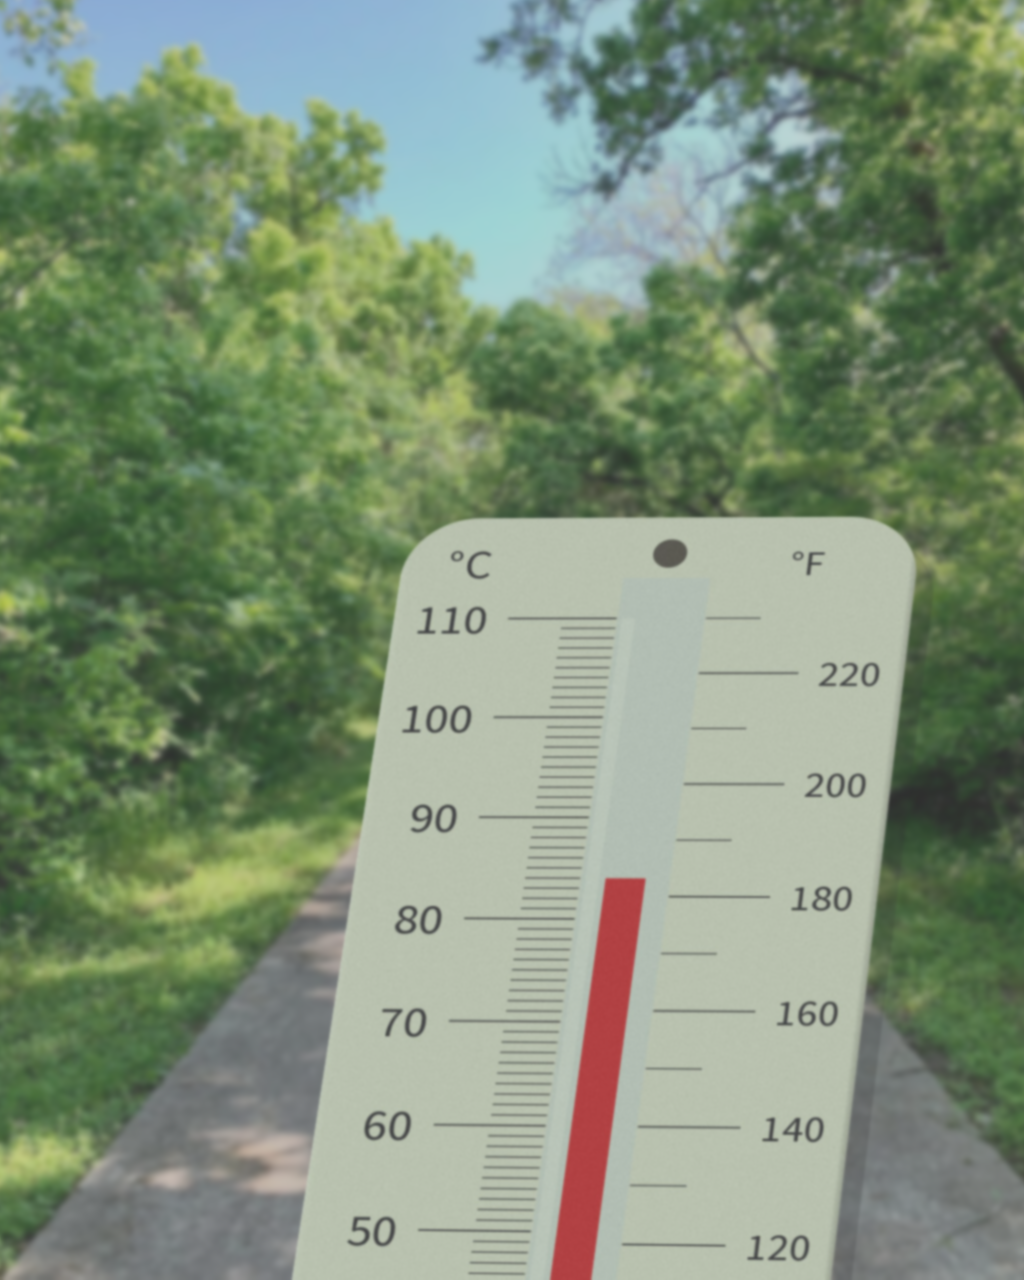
84 °C
